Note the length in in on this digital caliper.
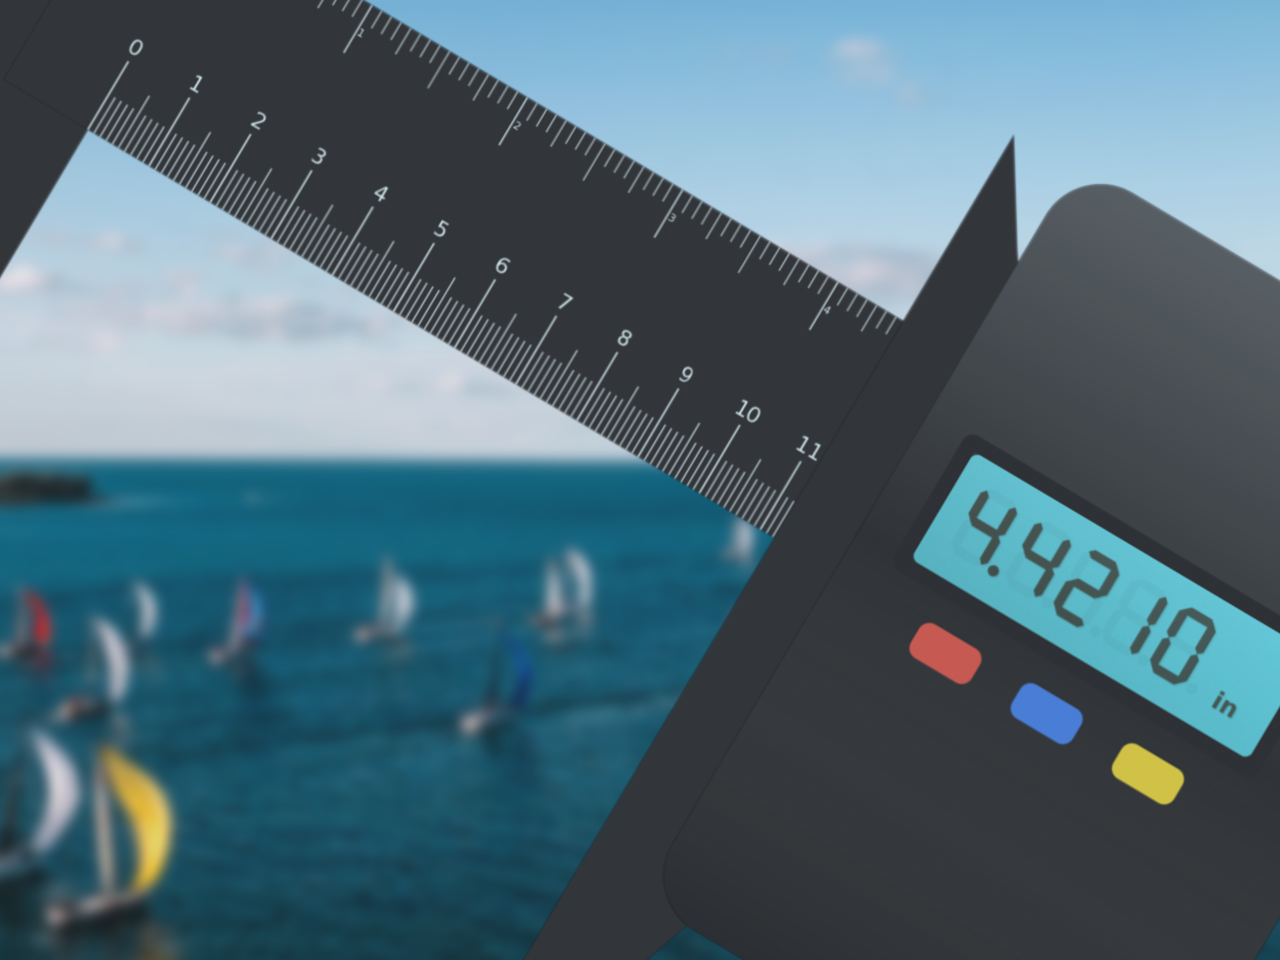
4.4210 in
